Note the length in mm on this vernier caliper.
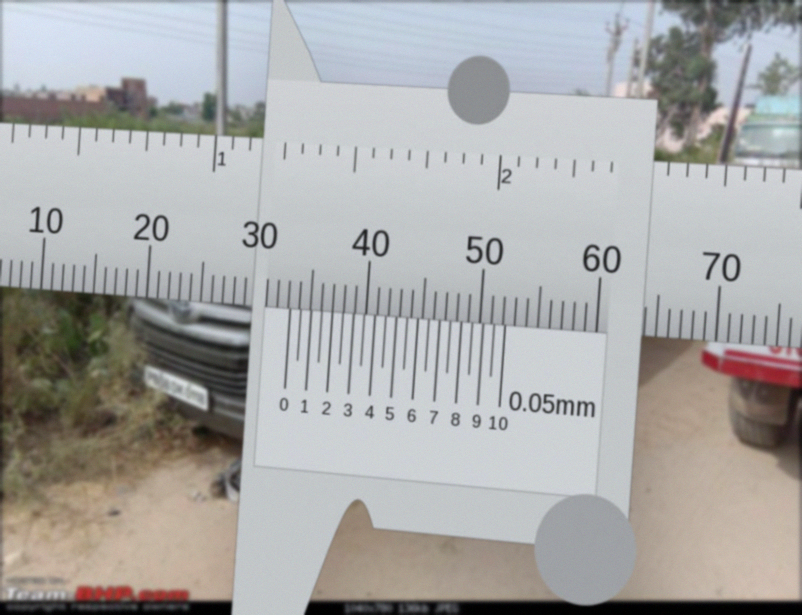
33.2 mm
